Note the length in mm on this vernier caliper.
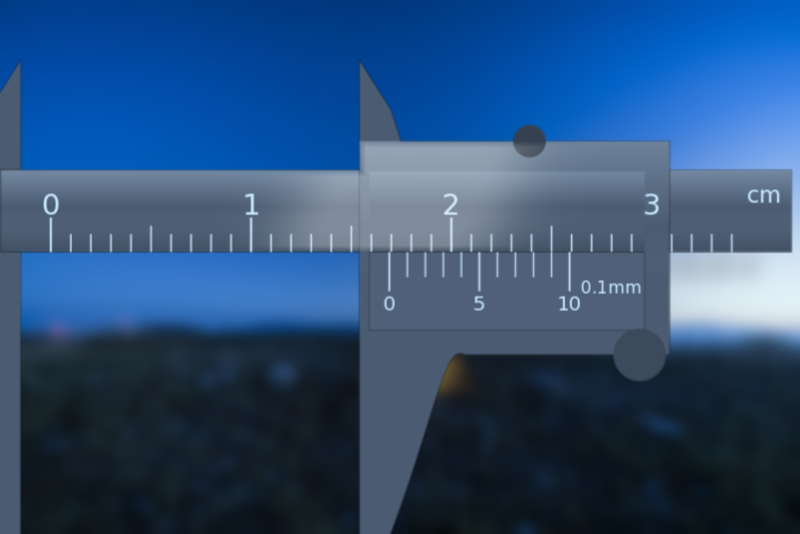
16.9 mm
